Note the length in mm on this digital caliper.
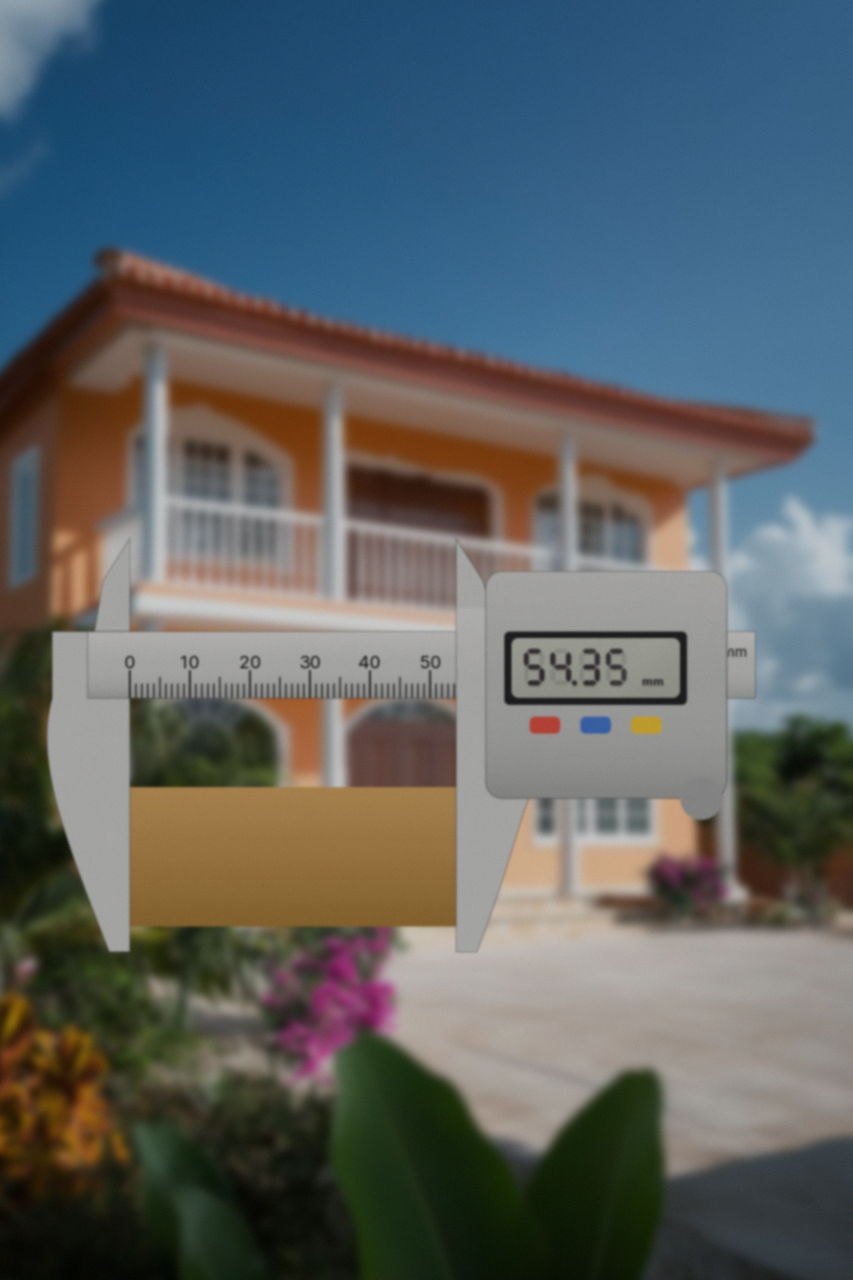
54.35 mm
